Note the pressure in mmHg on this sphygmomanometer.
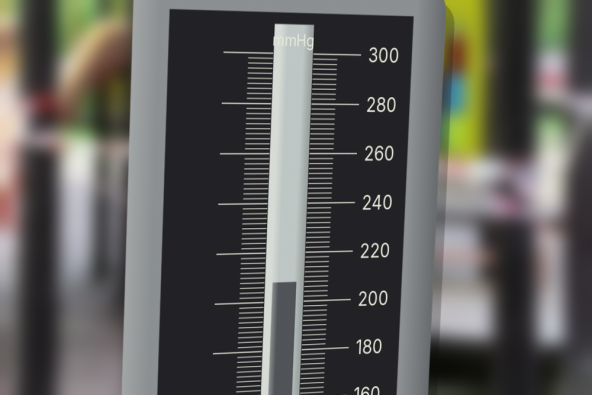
208 mmHg
